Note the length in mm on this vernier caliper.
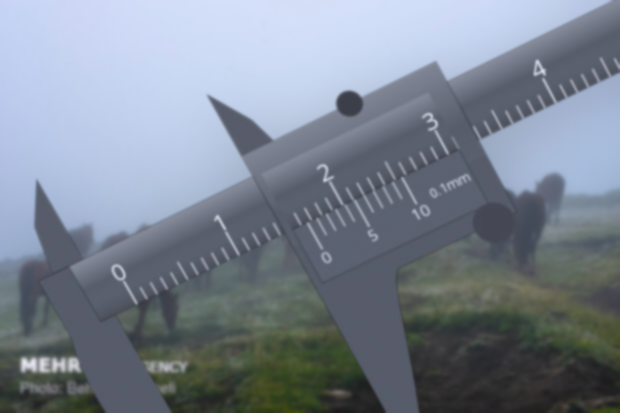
16.6 mm
